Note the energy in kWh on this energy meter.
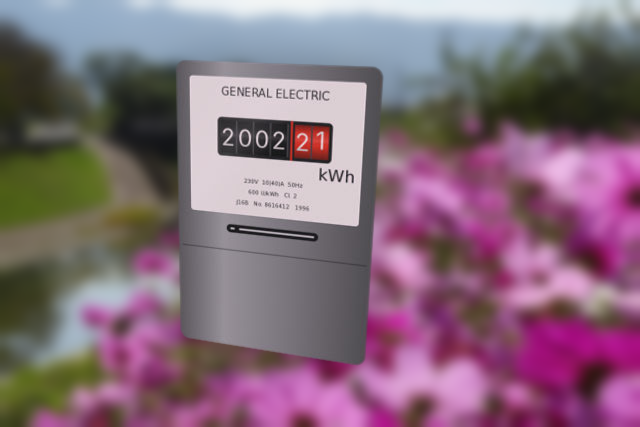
2002.21 kWh
